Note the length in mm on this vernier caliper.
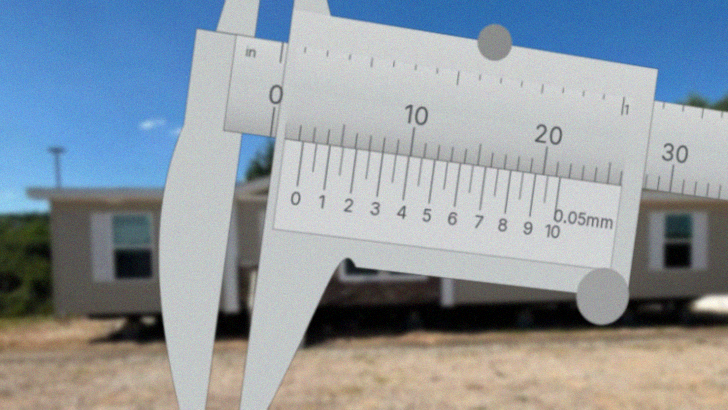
2.3 mm
